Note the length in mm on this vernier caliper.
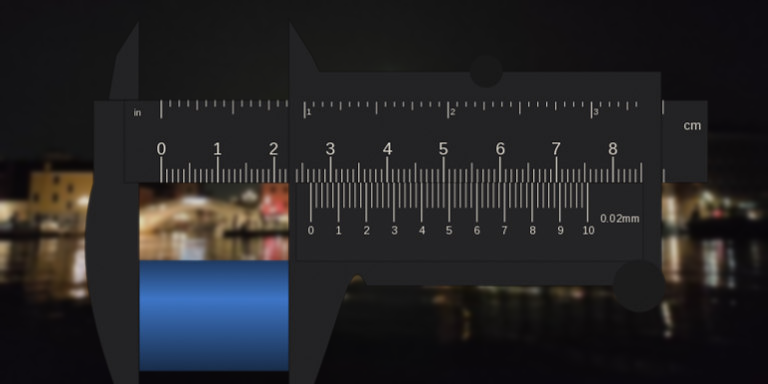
26.5 mm
